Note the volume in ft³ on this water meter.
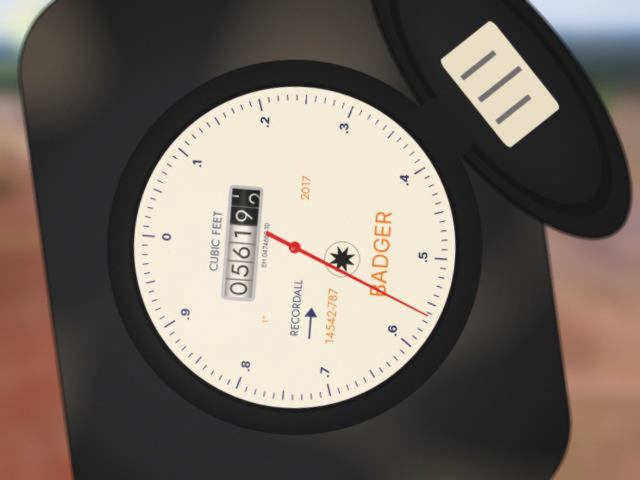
56191.56 ft³
